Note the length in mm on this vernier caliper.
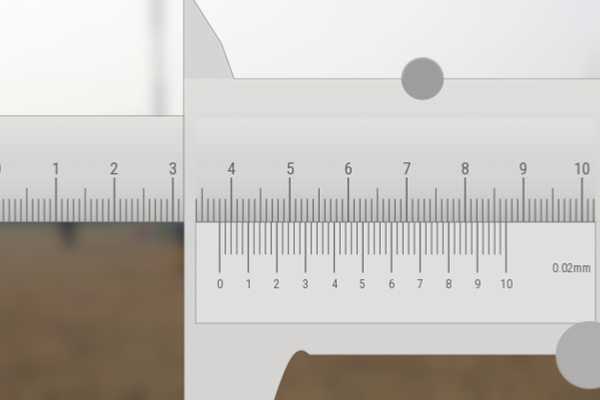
38.0 mm
